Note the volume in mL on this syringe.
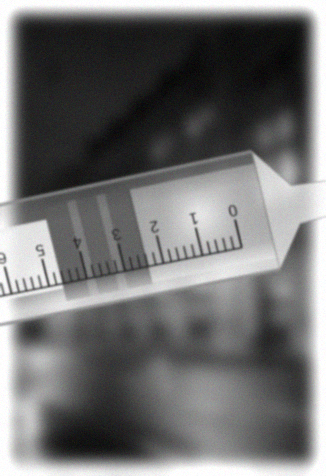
2.4 mL
